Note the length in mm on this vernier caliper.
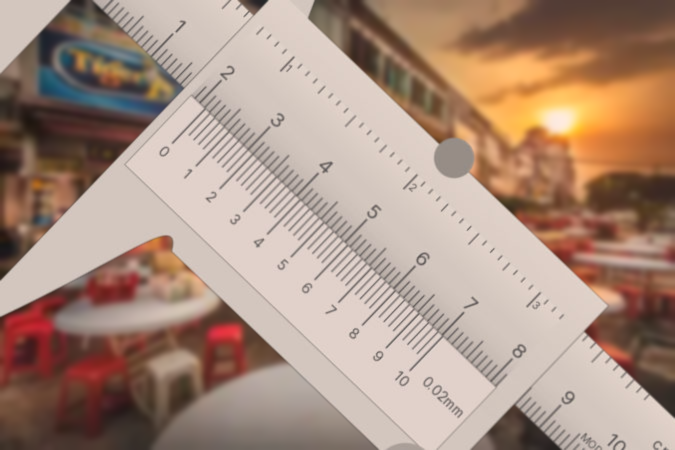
21.2 mm
